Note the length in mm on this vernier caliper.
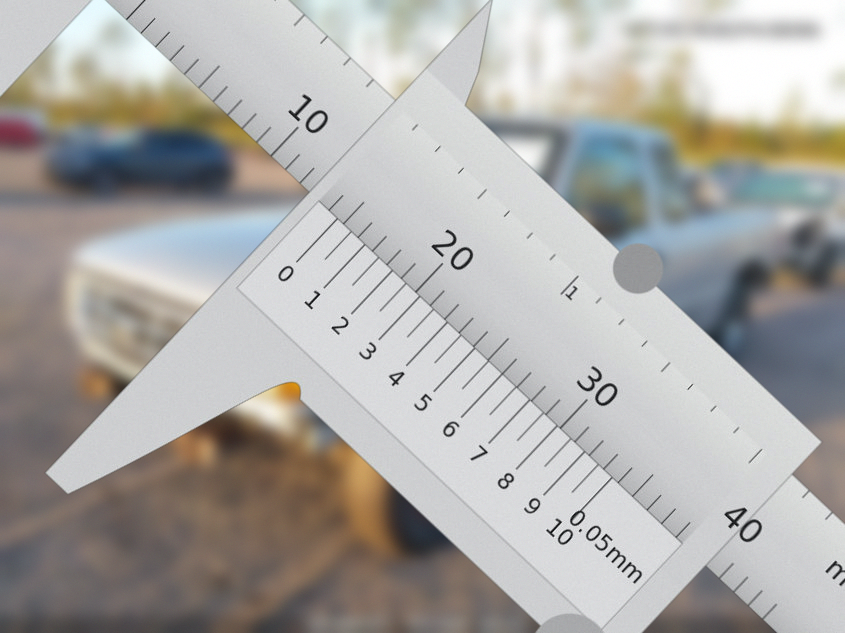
14.6 mm
